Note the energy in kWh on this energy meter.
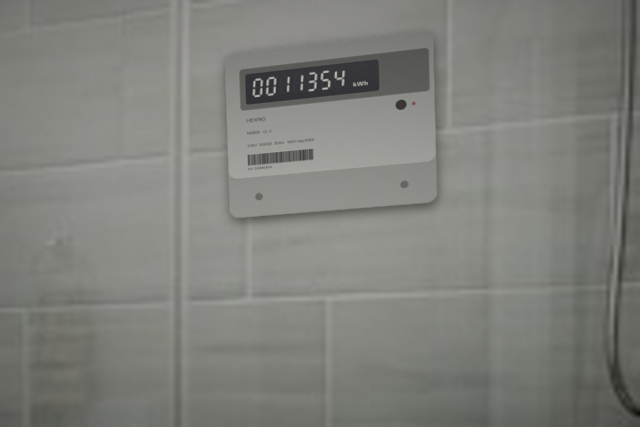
11354 kWh
